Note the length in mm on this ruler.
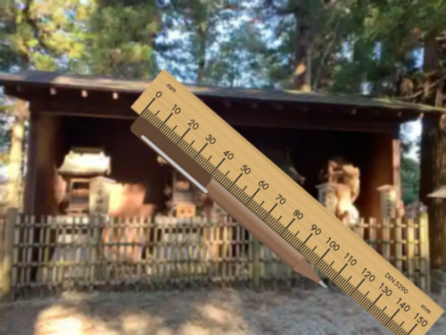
110 mm
